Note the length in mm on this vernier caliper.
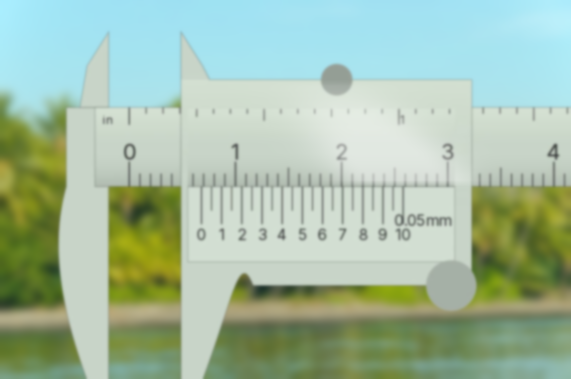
6.8 mm
